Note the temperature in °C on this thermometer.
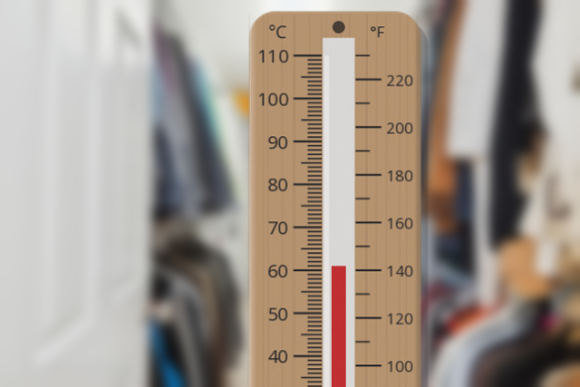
61 °C
